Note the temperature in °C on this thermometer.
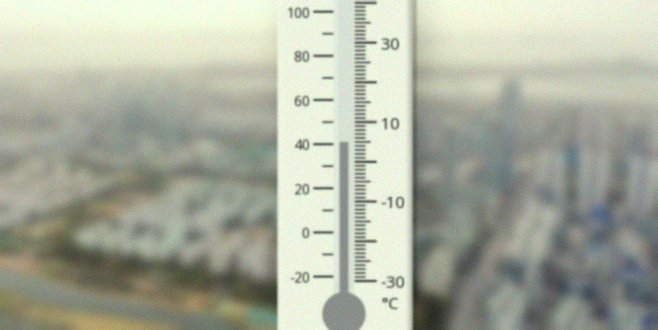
5 °C
